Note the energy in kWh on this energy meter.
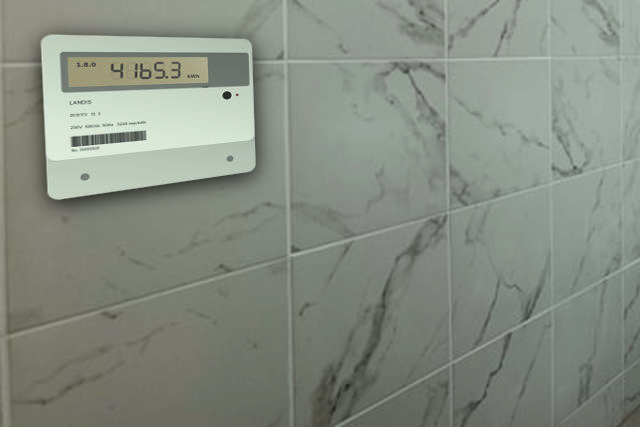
4165.3 kWh
